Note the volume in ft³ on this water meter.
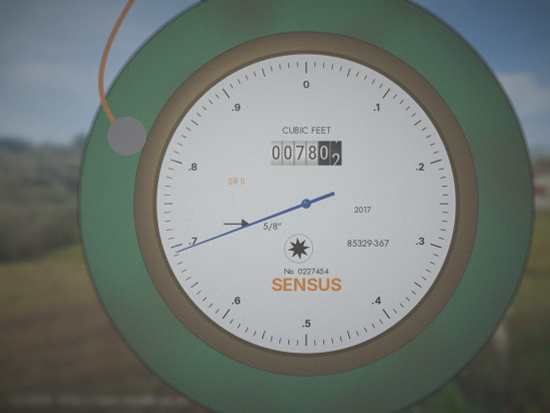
7801.69 ft³
